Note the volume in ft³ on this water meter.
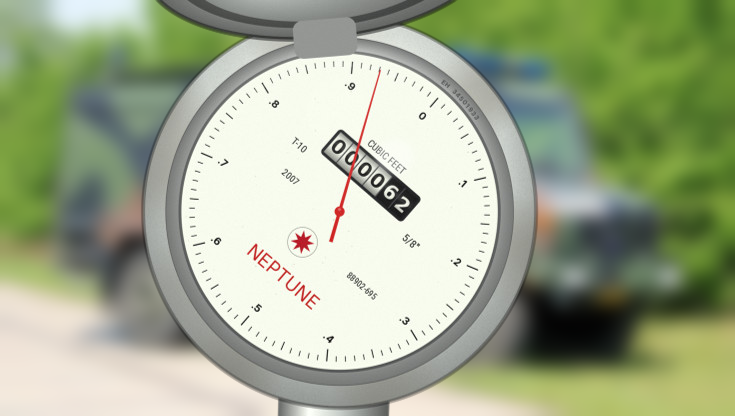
61.93 ft³
